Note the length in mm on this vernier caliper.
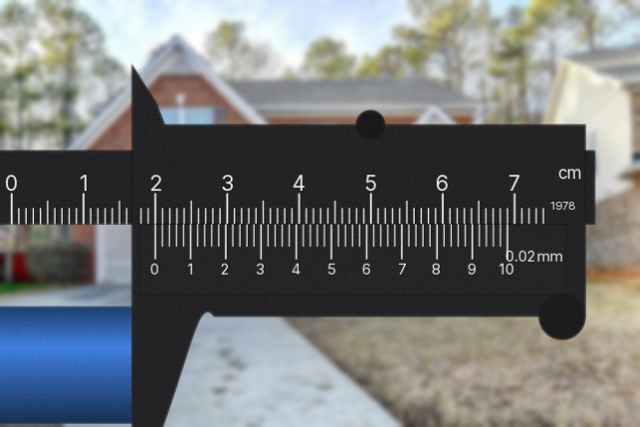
20.0 mm
